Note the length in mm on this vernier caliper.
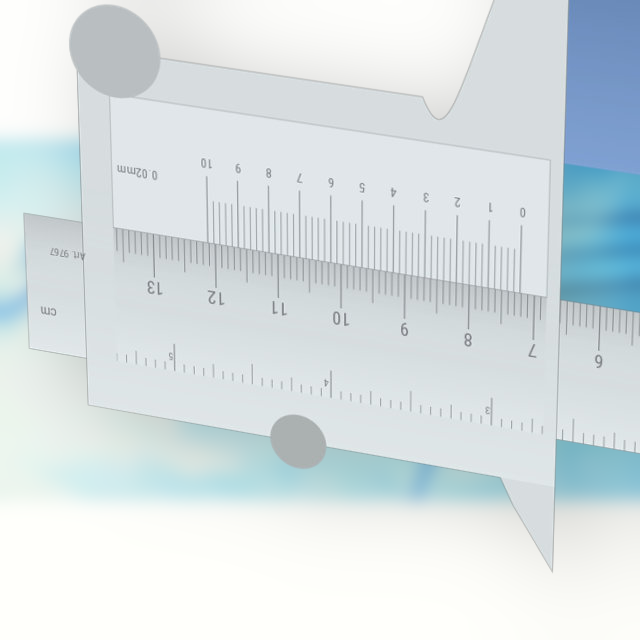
72.2 mm
